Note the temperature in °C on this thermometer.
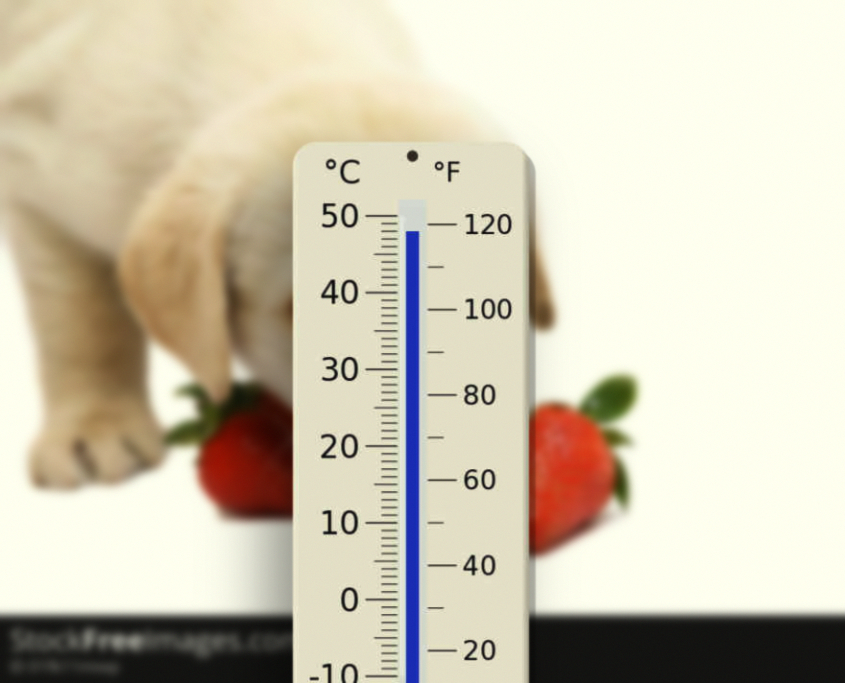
48 °C
